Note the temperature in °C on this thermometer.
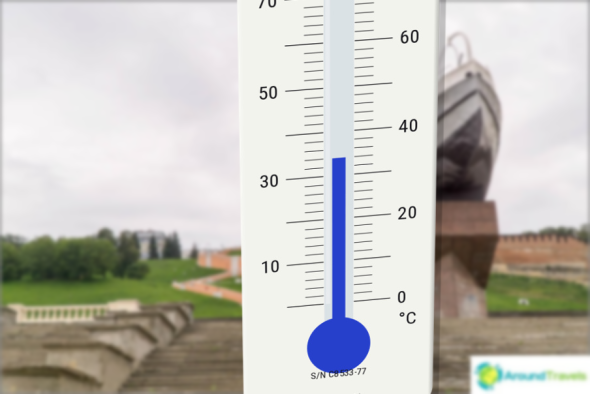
34 °C
